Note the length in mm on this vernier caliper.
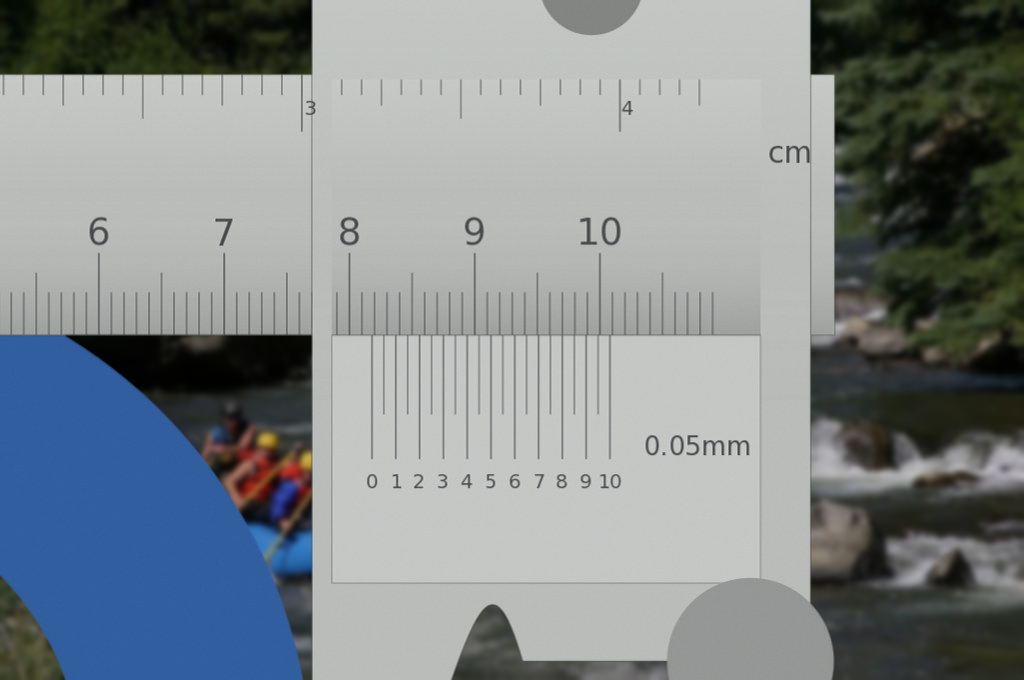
81.8 mm
